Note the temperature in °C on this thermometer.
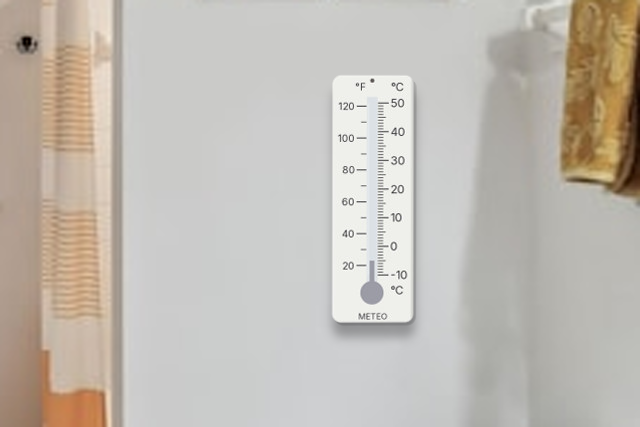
-5 °C
